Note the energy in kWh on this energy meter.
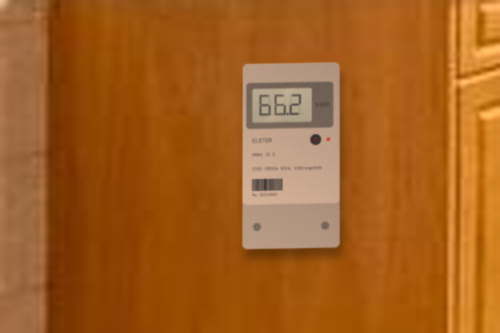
66.2 kWh
